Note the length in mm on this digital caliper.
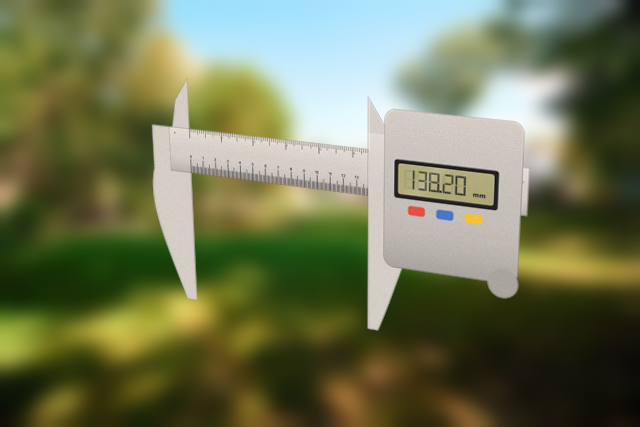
138.20 mm
